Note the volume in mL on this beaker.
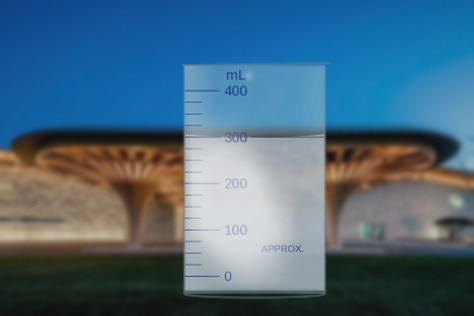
300 mL
